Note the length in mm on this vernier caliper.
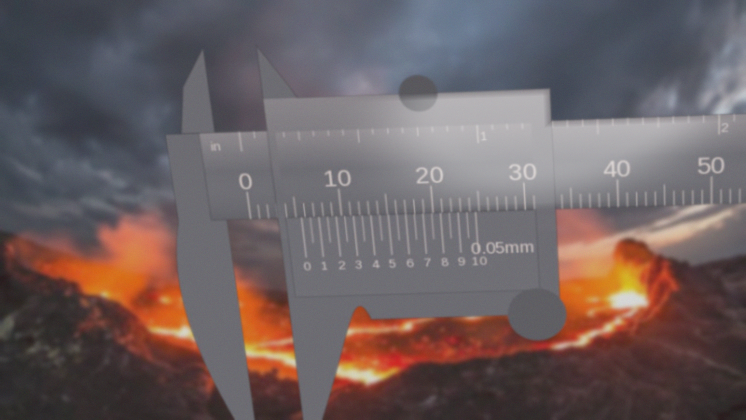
5.6 mm
